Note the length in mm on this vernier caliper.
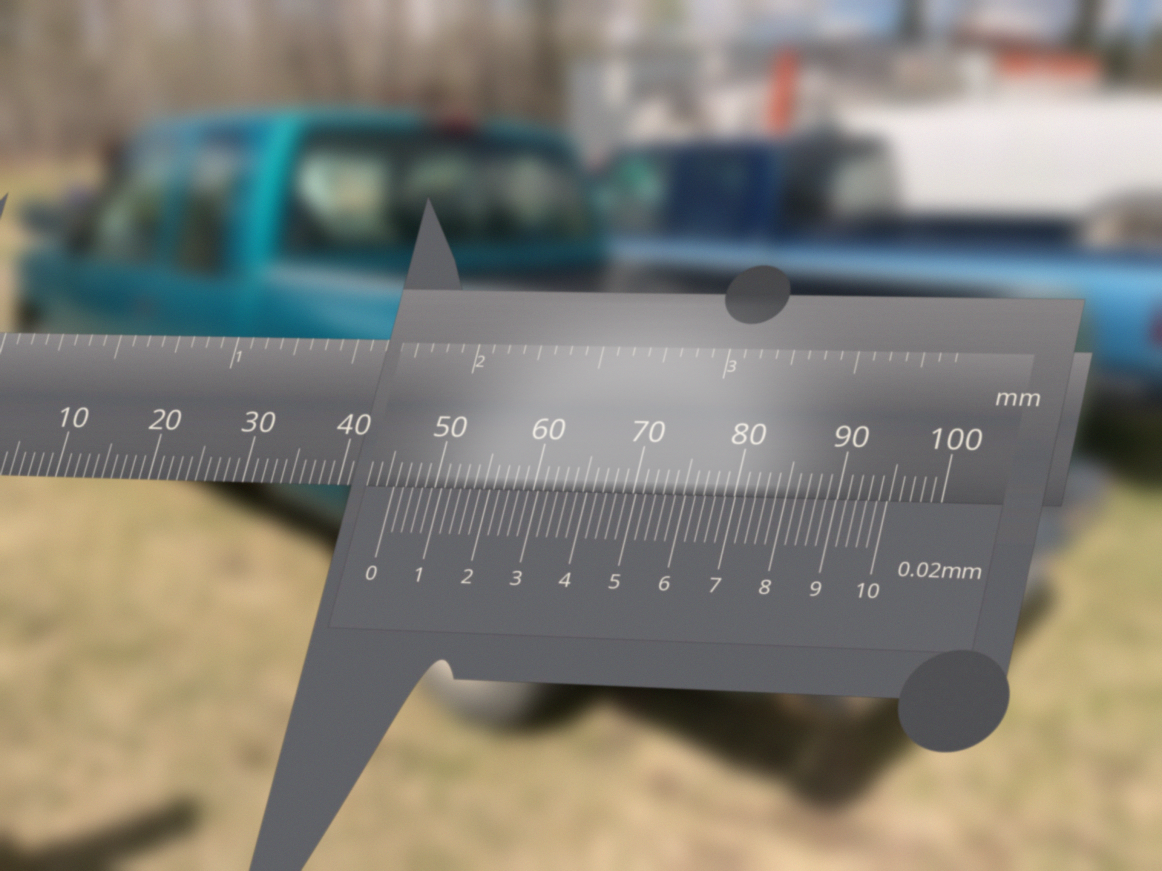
45.8 mm
